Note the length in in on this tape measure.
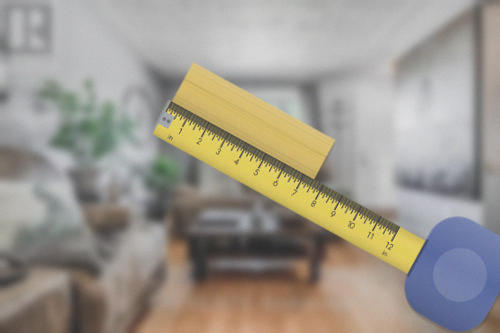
7.5 in
